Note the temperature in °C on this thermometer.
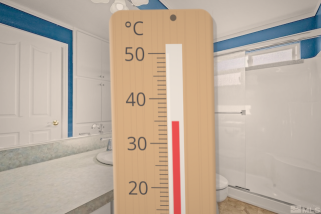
35 °C
